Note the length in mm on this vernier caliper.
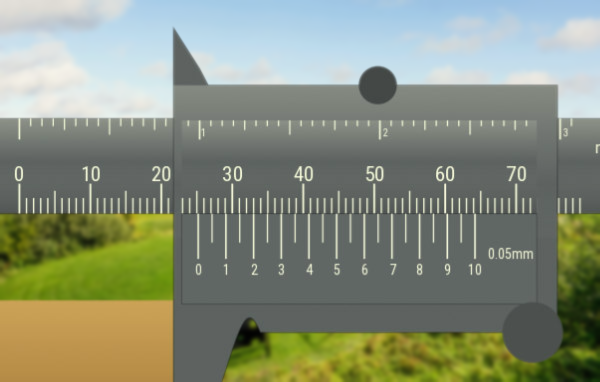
25.2 mm
